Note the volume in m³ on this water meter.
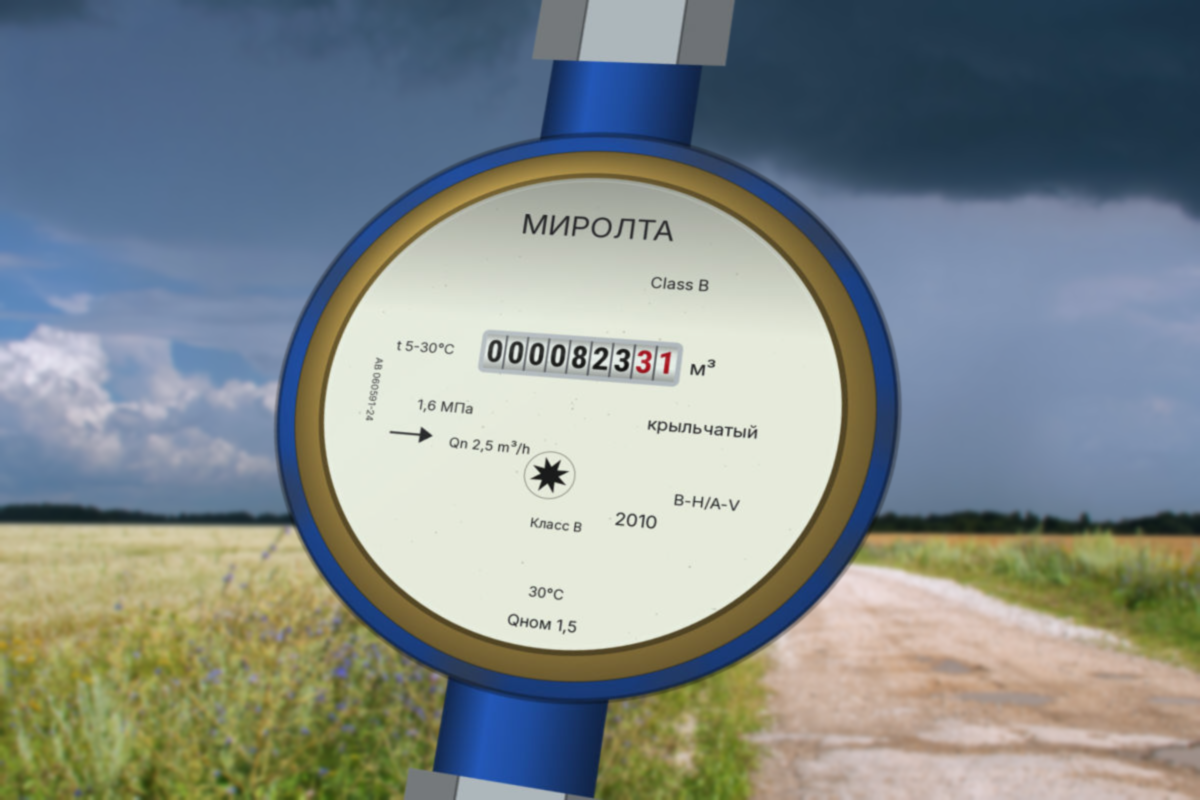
823.31 m³
